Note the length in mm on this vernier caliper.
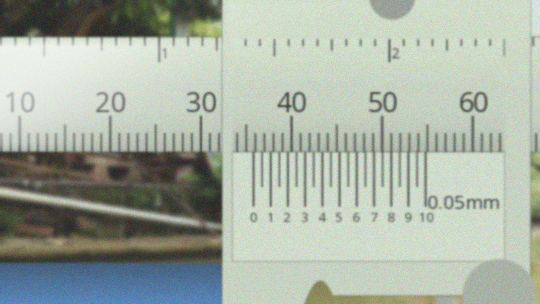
35.8 mm
